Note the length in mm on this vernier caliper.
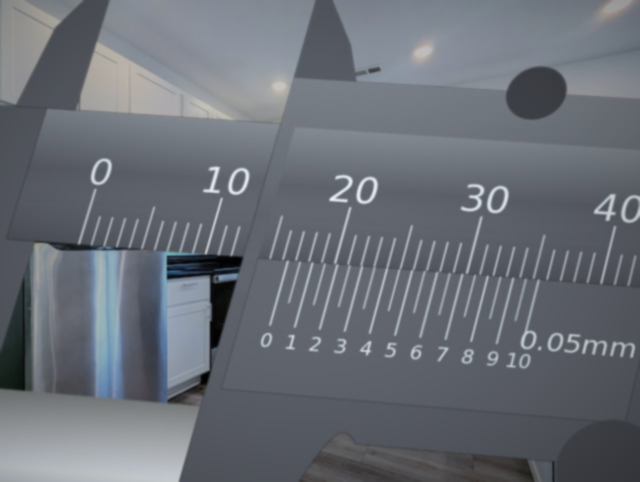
16.4 mm
